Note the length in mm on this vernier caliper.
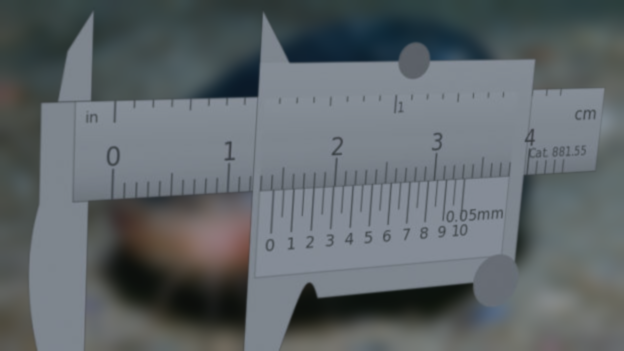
14.2 mm
